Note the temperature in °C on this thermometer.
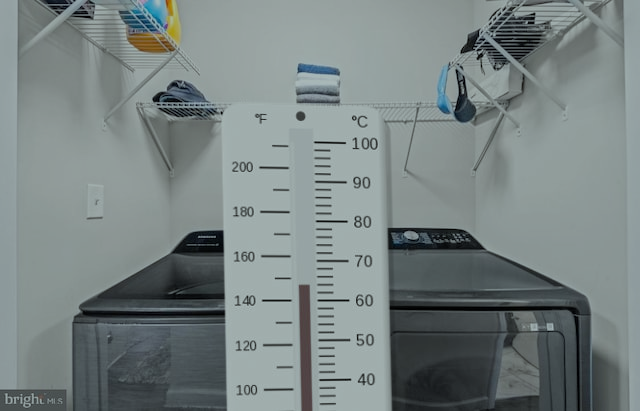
64 °C
